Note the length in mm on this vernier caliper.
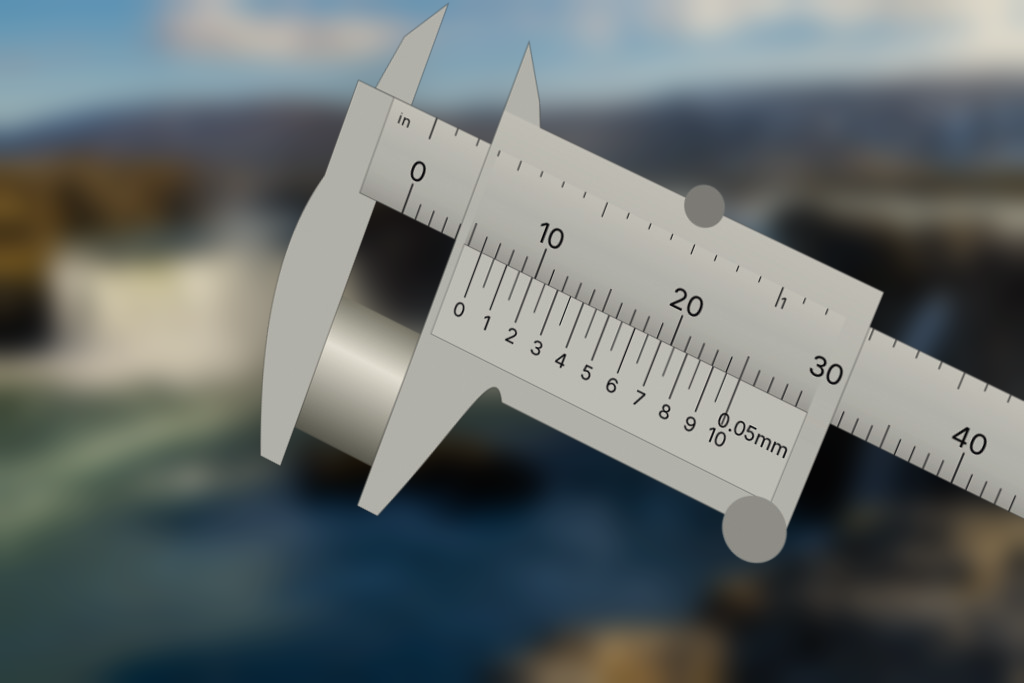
6.0 mm
